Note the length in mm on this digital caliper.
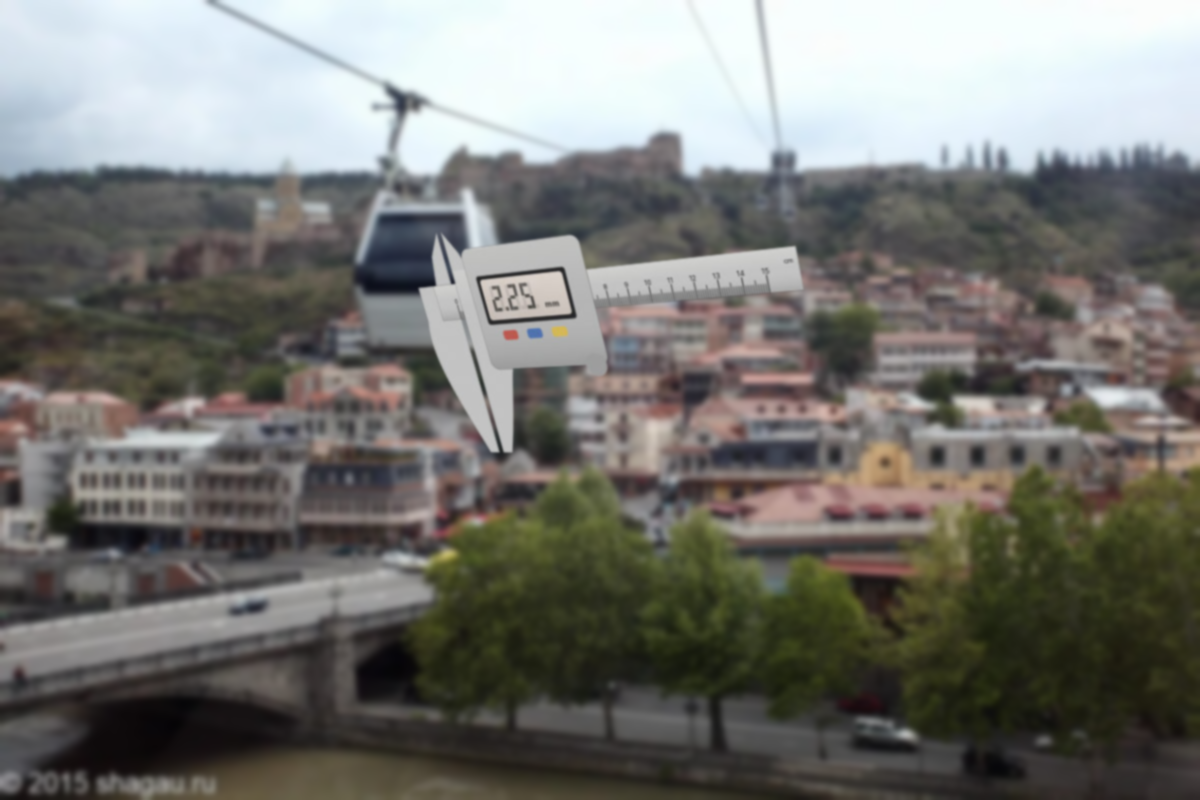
2.25 mm
